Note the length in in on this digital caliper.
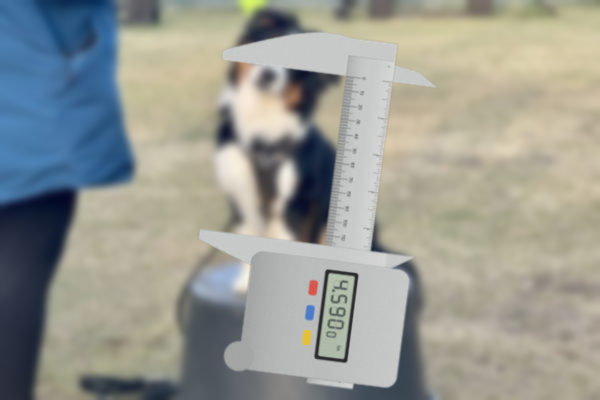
4.5900 in
